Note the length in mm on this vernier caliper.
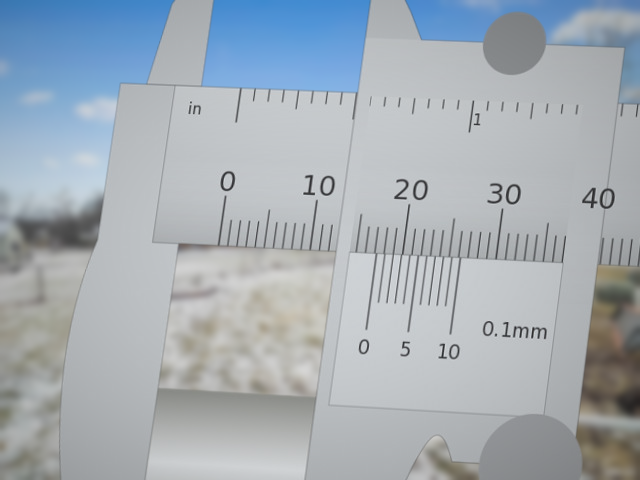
17.2 mm
